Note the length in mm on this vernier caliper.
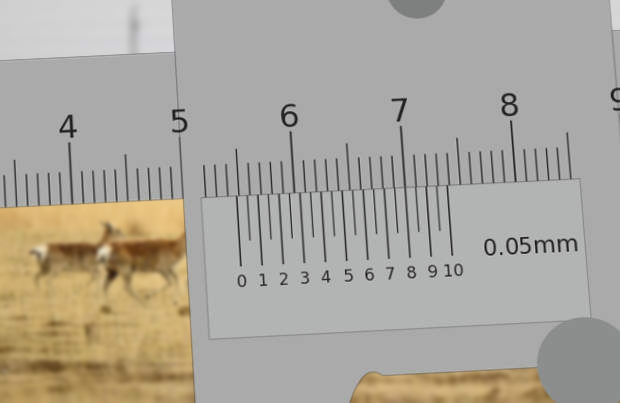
54.8 mm
